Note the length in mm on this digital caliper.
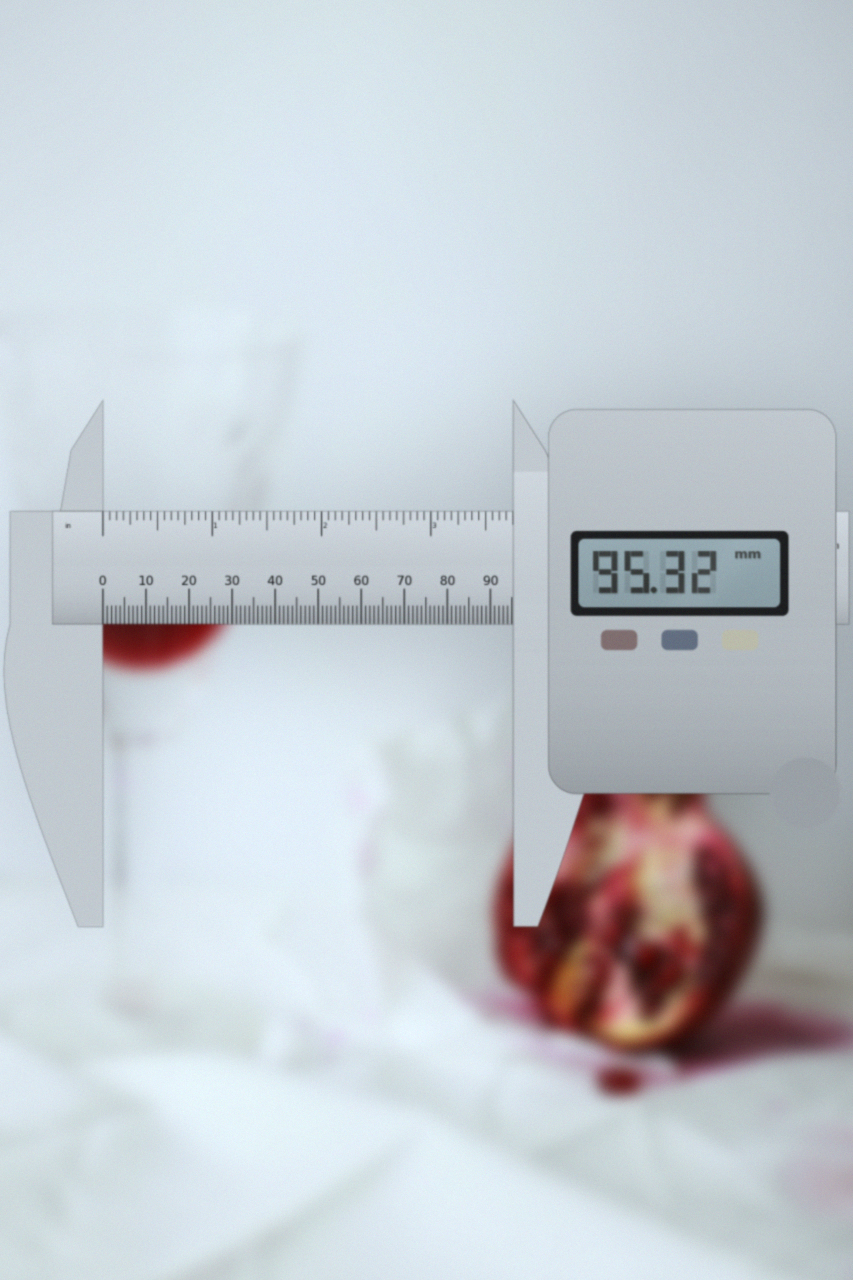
95.32 mm
